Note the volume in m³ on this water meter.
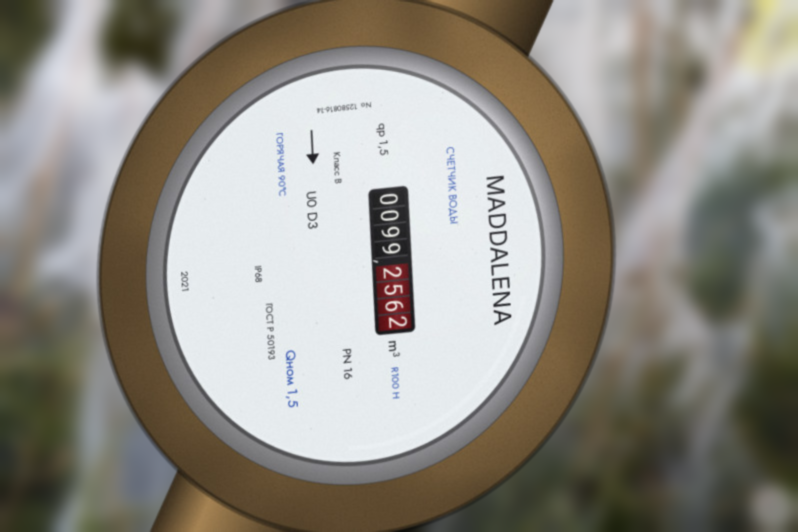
99.2562 m³
